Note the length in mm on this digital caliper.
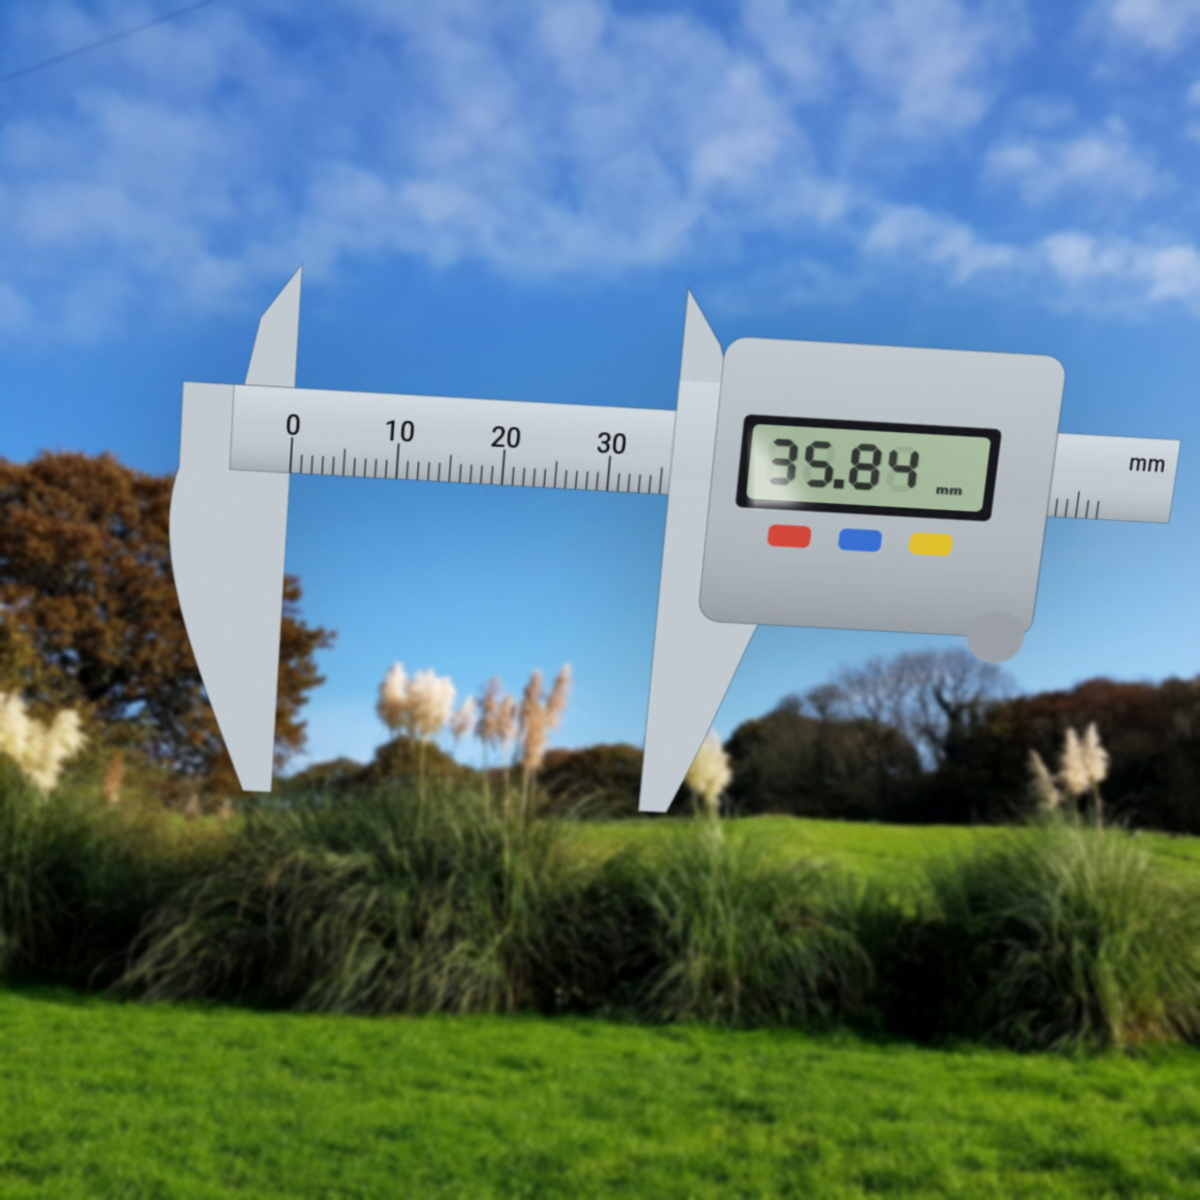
35.84 mm
